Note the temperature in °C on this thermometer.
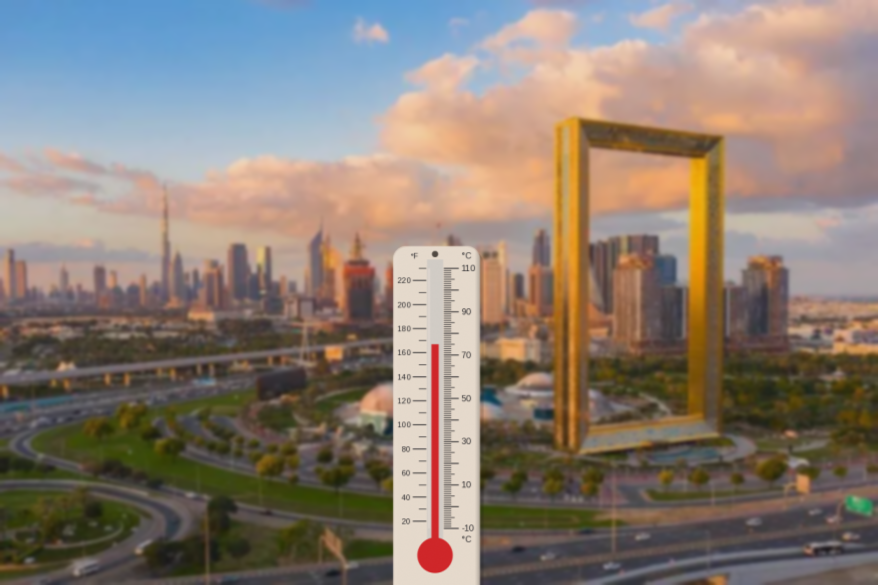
75 °C
